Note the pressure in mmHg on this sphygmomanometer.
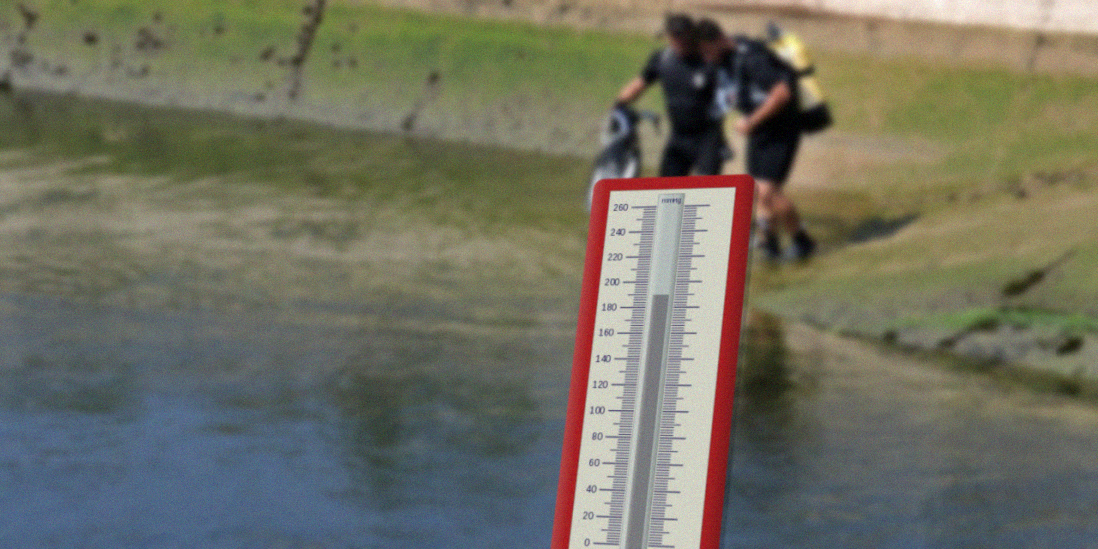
190 mmHg
